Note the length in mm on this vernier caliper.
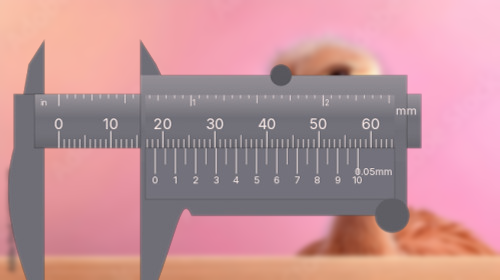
18.5 mm
